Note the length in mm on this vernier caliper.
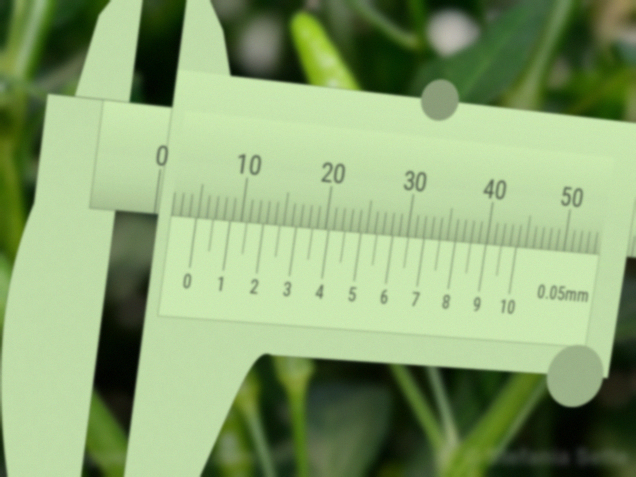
4.8 mm
